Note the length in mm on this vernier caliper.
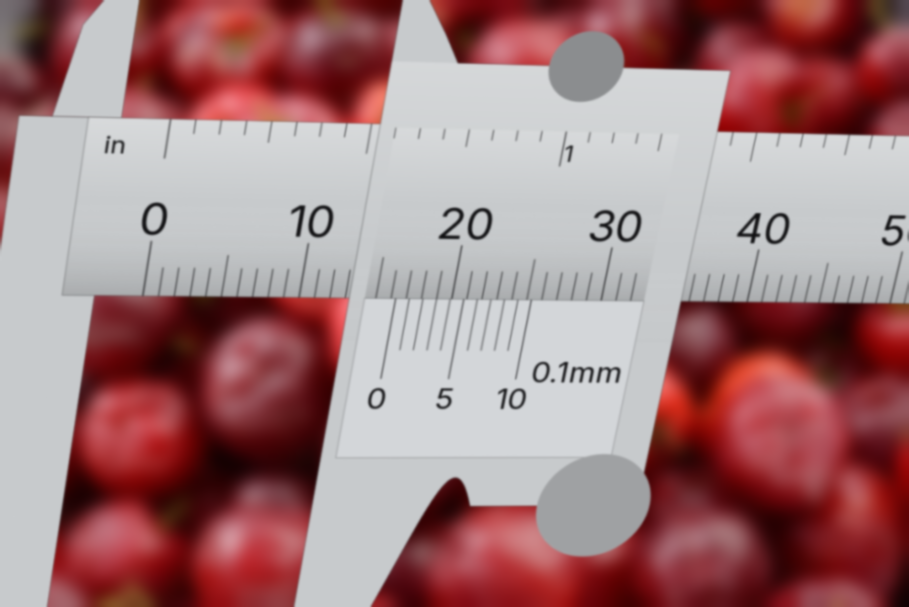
16.3 mm
